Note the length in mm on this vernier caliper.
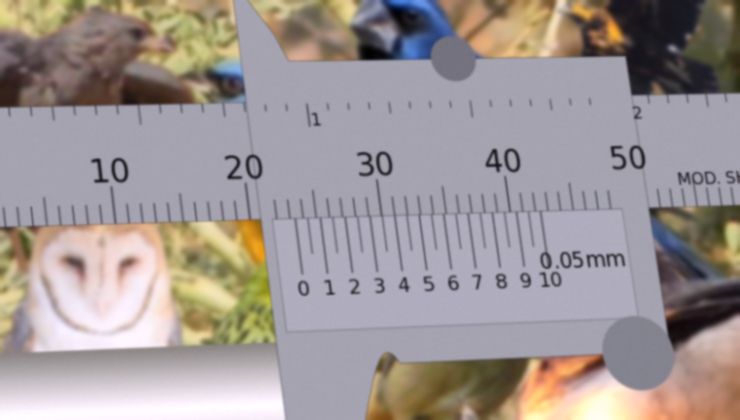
23.4 mm
